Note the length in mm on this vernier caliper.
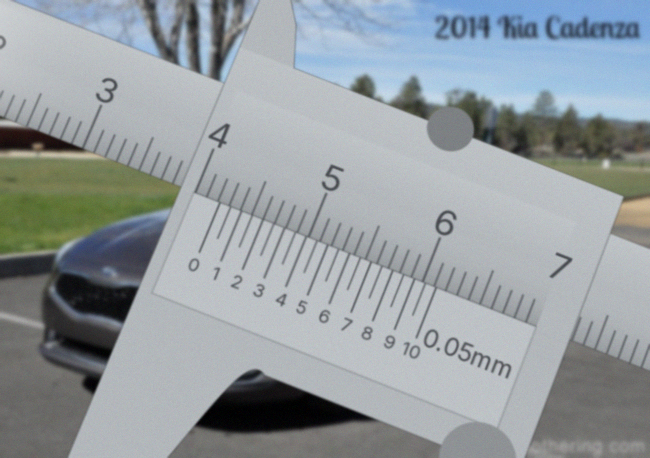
42.2 mm
